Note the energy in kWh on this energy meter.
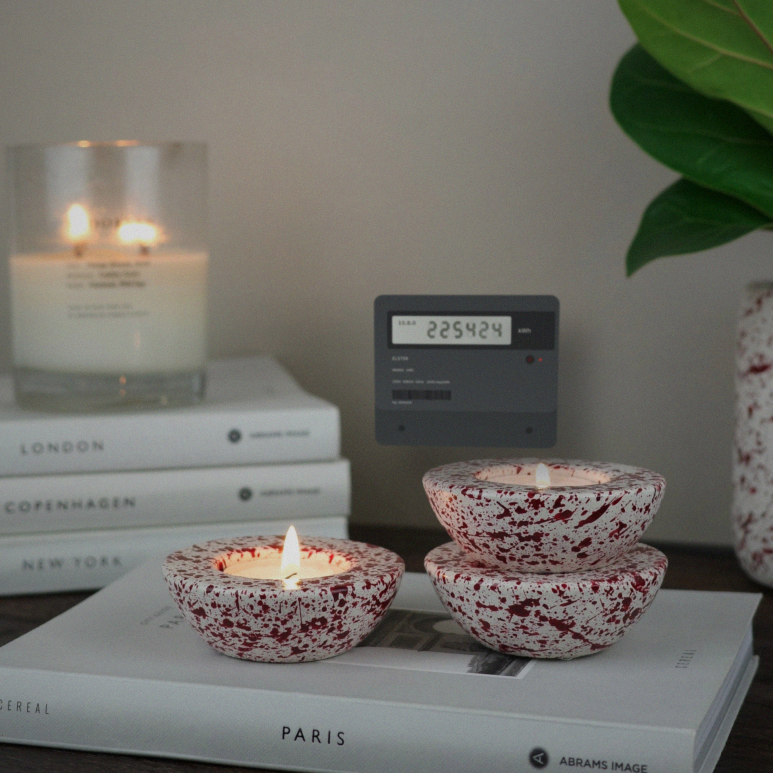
225424 kWh
